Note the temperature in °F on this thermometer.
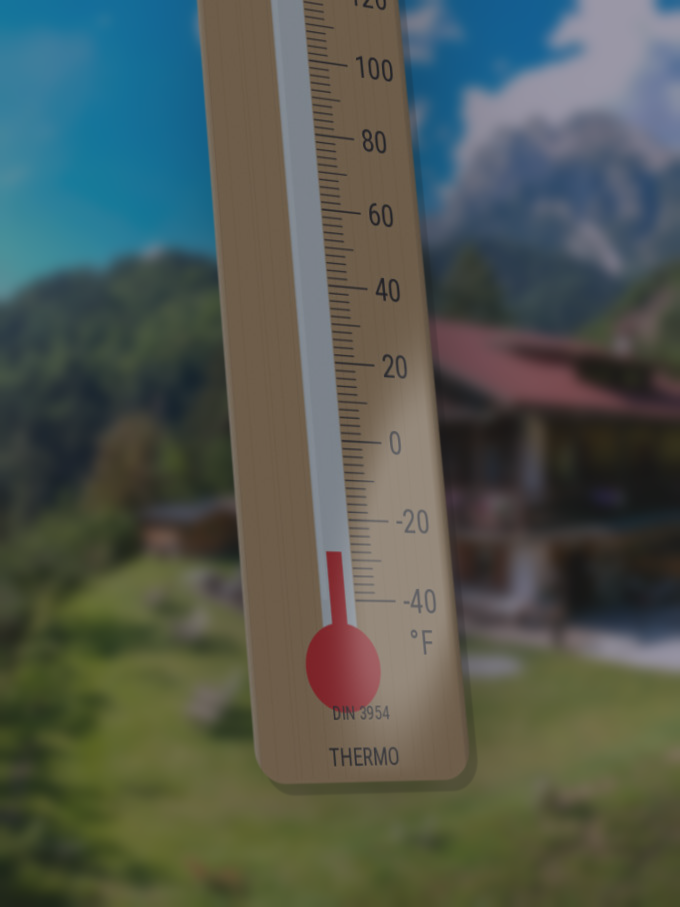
-28 °F
